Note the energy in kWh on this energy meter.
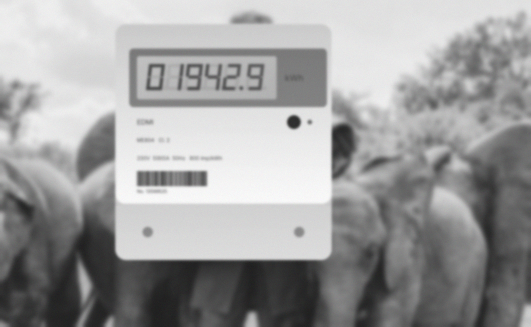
1942.9 kWh
